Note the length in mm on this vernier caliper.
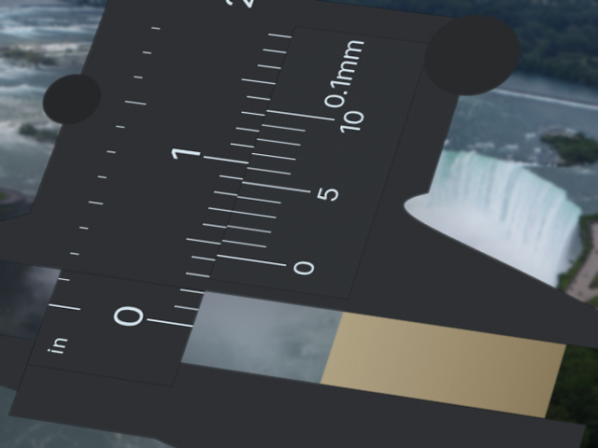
4.3 mm
